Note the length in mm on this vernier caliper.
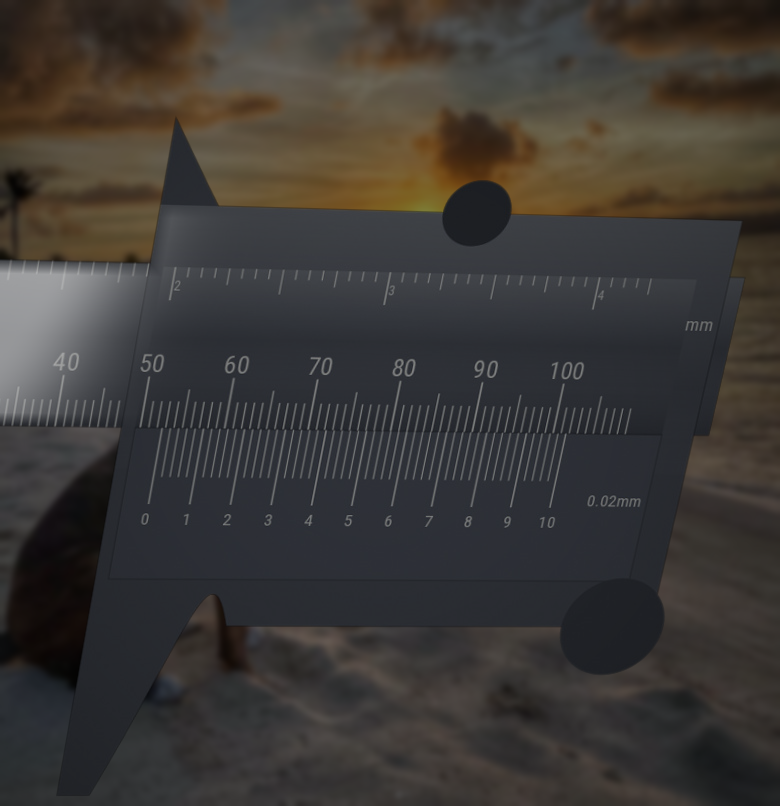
52.6 mm
